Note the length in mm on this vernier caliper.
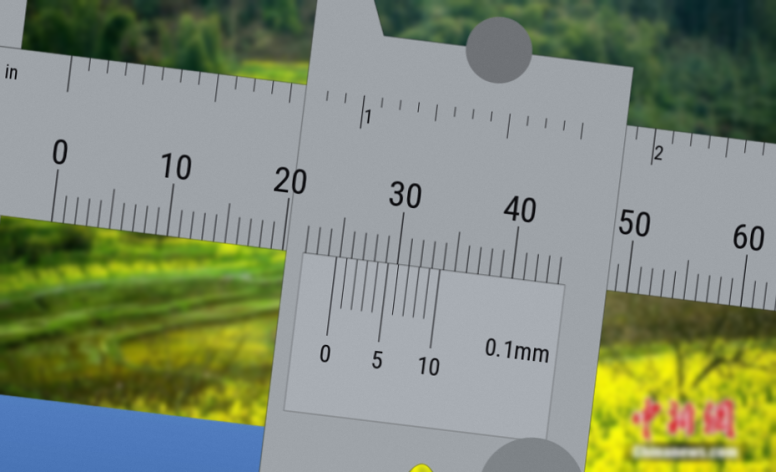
24.7 mm
